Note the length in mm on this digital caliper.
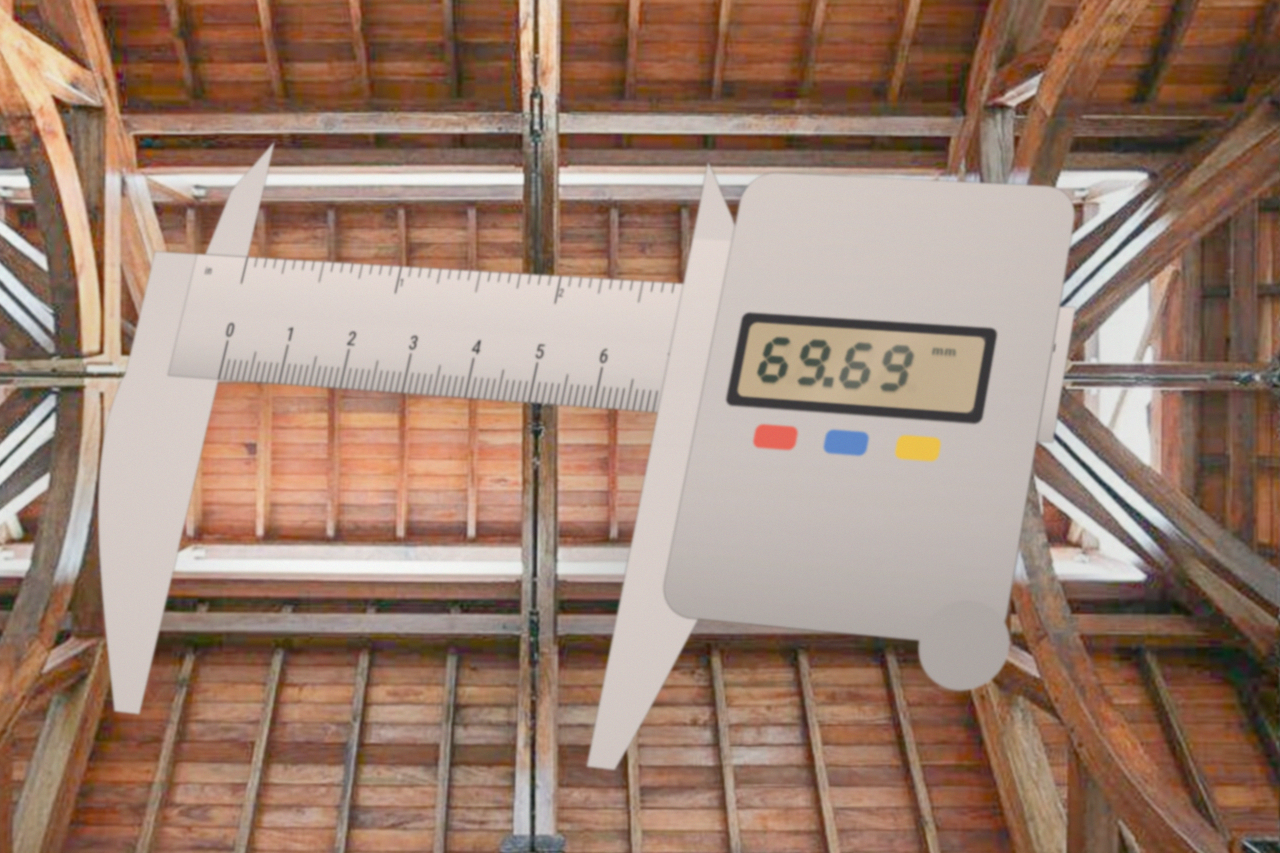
69.69 mm
